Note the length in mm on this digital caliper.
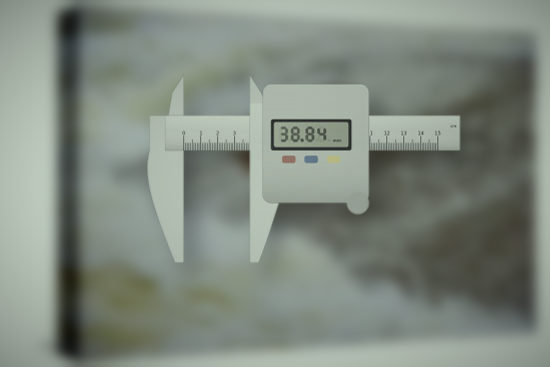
38.84 mm
